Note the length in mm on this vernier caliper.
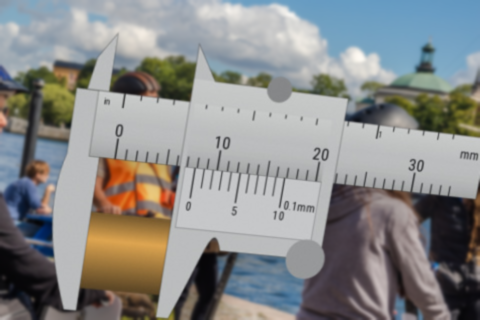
7.8 mm
